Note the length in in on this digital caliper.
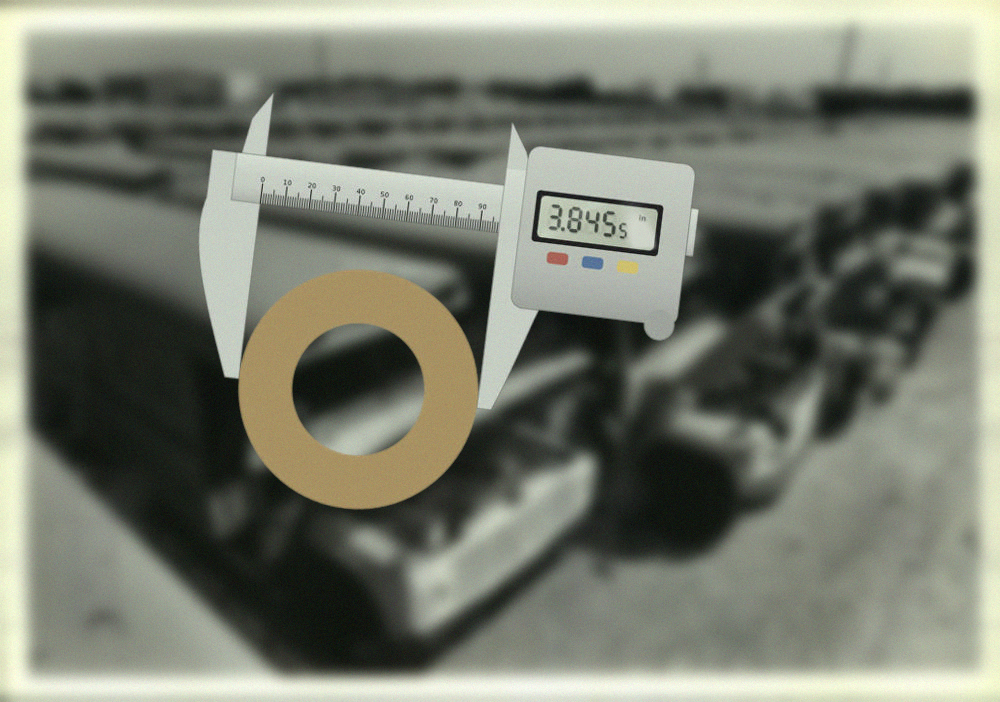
3.8455 in
